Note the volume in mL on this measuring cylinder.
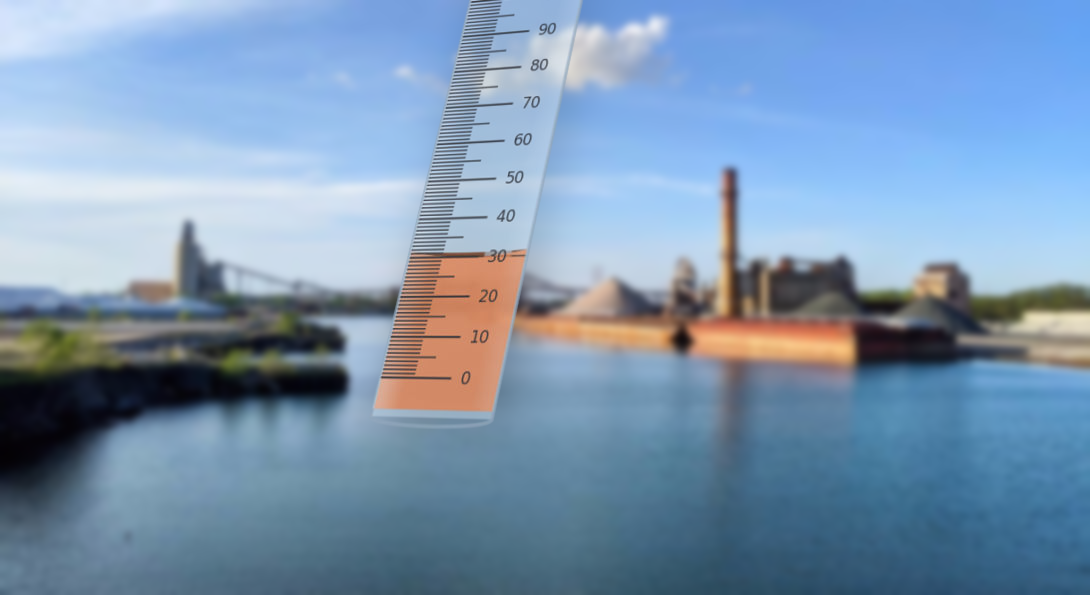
30 mL
